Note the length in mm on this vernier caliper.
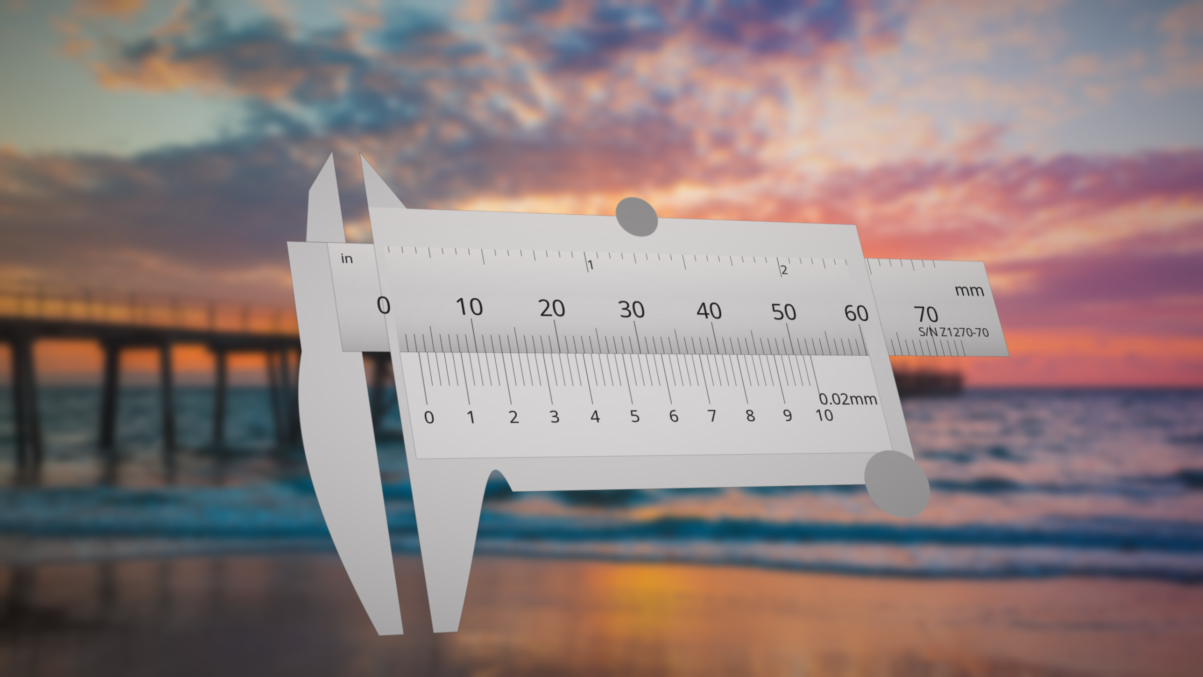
3.2 mm
